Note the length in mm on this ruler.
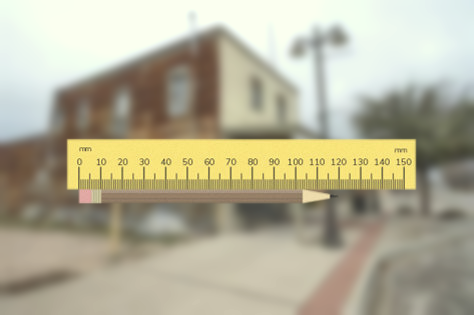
120 mm
